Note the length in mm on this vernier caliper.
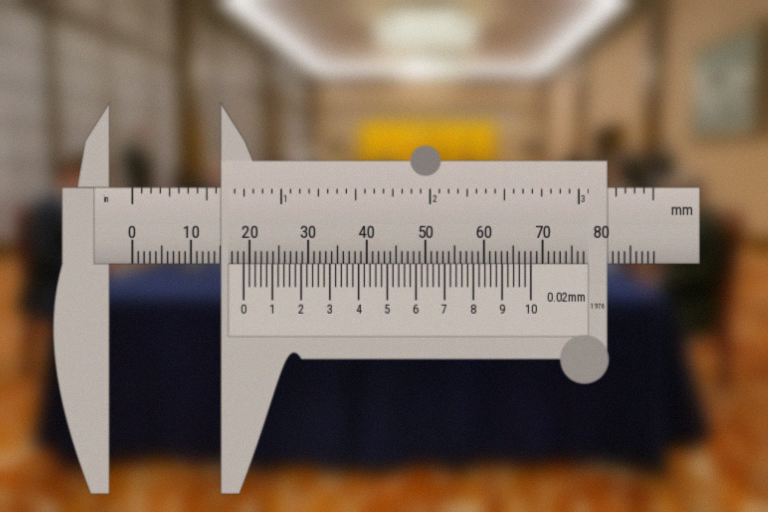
19.0 mm
